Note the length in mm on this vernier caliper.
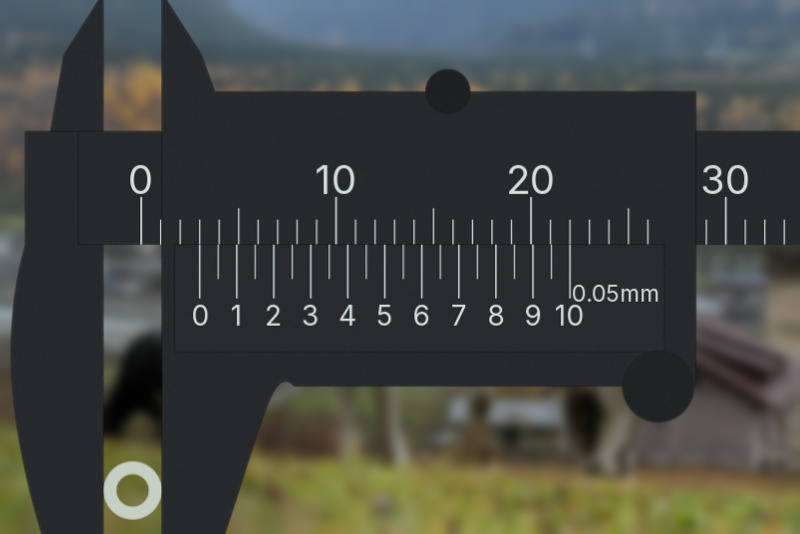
3.0 mm
